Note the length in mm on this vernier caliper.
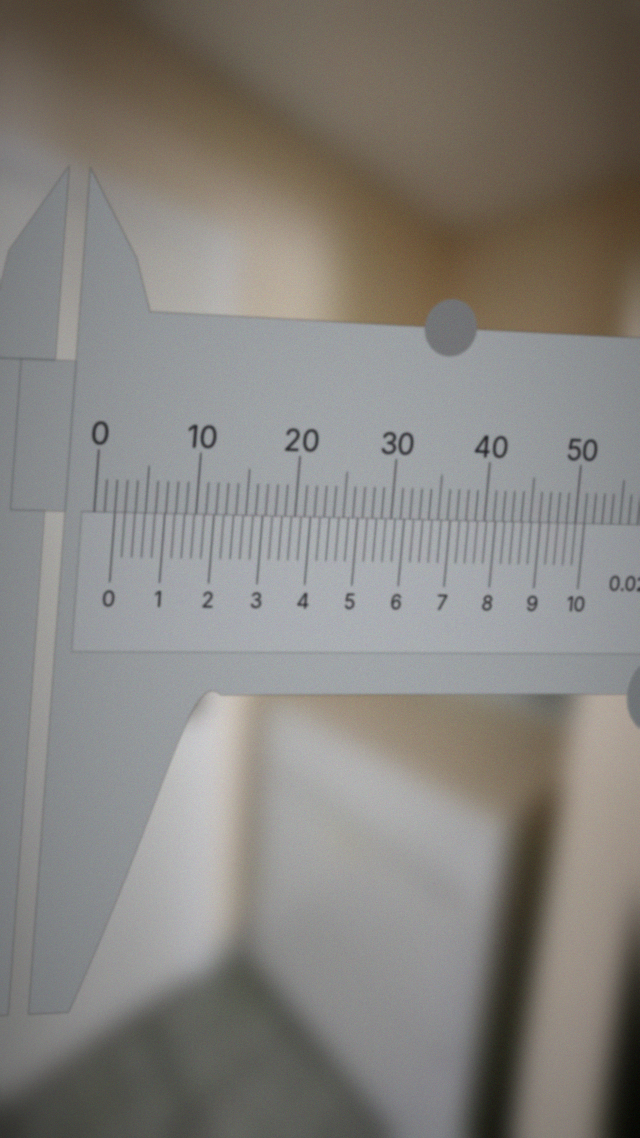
2.0 mm
